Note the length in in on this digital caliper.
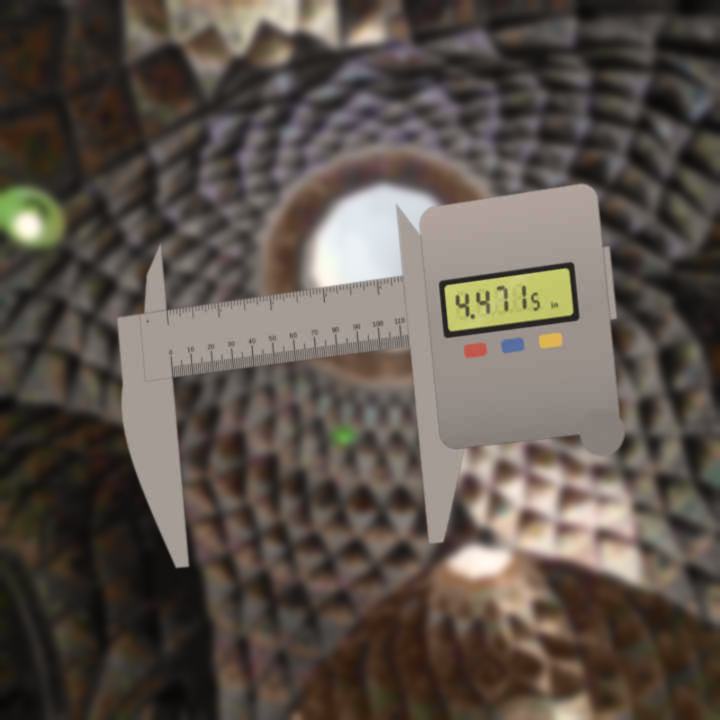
4.4715 in
